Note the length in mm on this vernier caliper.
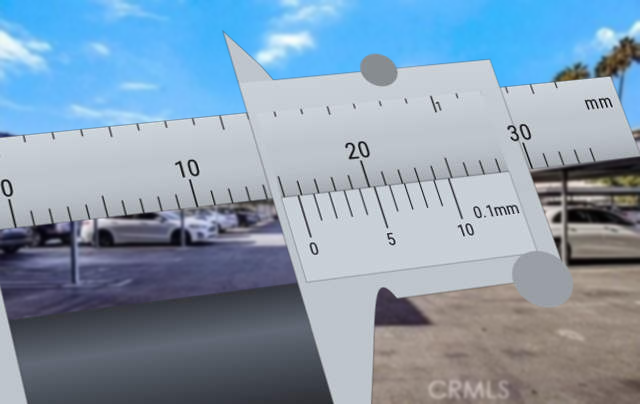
15.8 mm
